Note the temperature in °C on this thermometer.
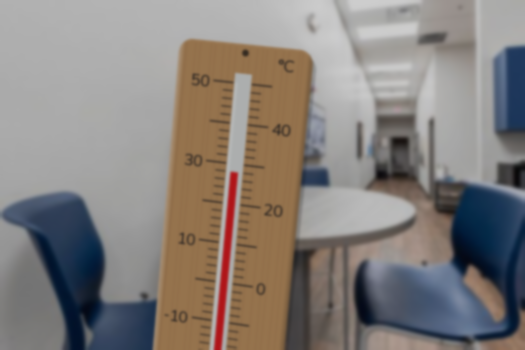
28 °C
